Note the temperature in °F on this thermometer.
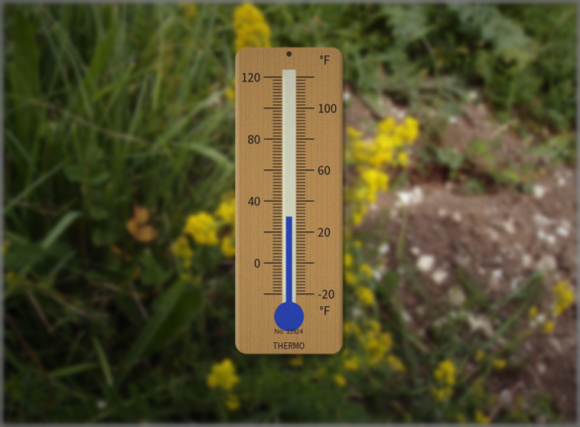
30 °F
